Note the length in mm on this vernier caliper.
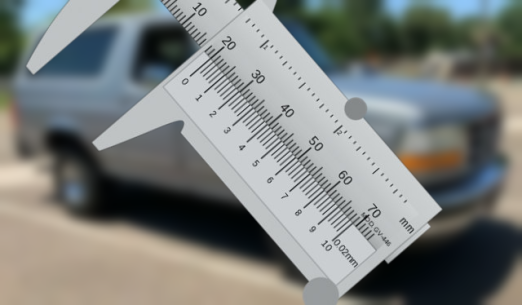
20.0 mm
